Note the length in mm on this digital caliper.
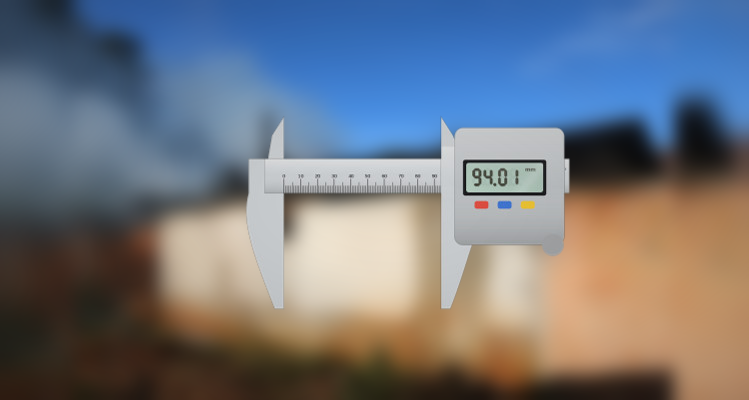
94.01 mm
